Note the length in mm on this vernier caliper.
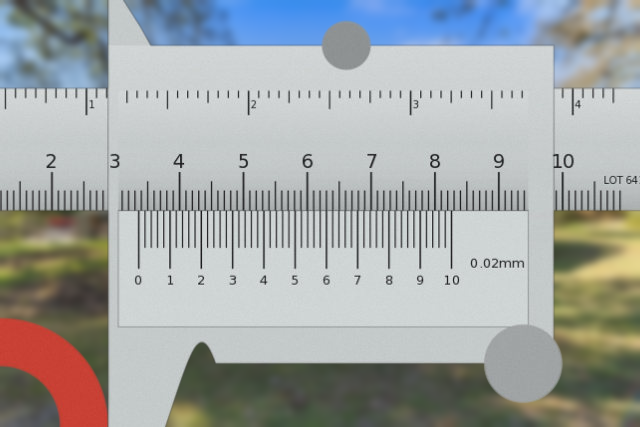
33.6 mm
